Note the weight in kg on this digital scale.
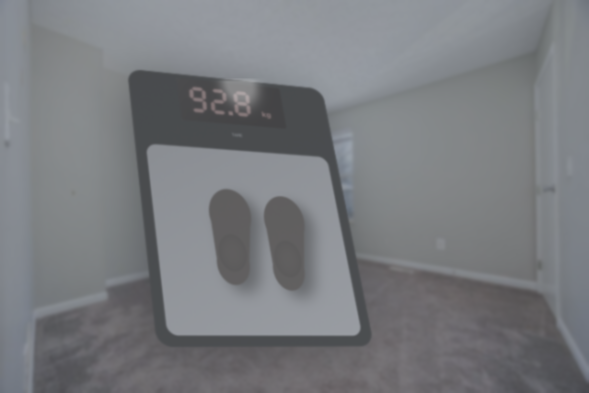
92.8 kg
